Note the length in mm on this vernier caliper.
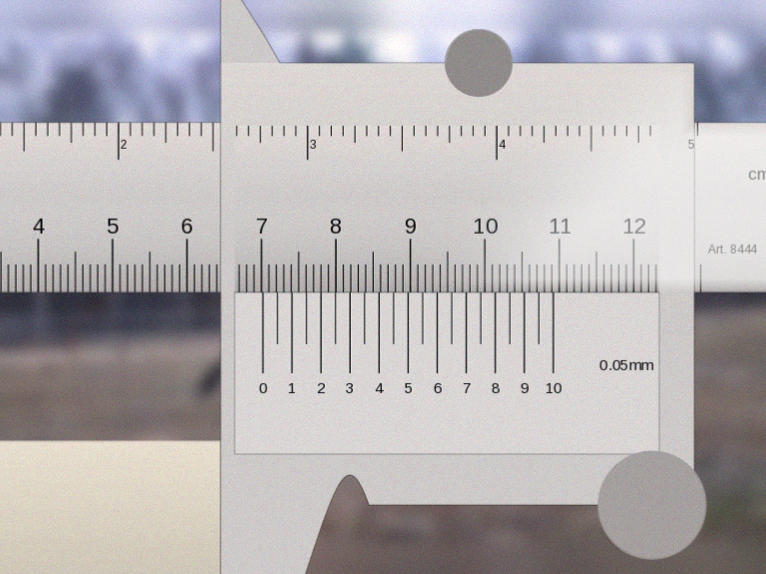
70.2 mm
